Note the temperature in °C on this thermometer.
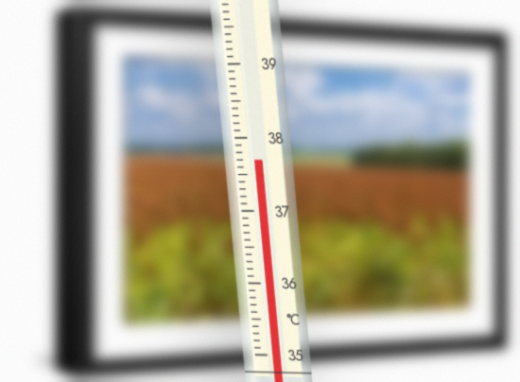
37.7 °C
